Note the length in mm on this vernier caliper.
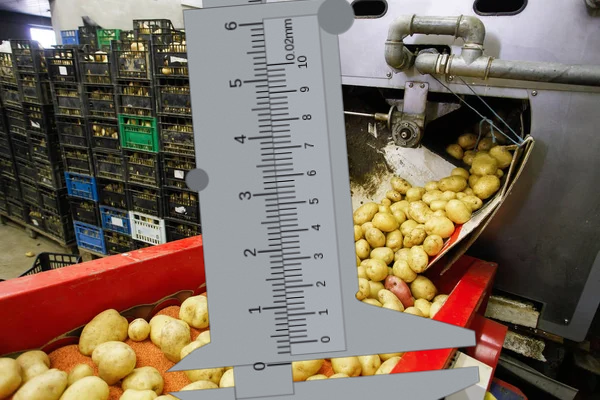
3.6 mm
